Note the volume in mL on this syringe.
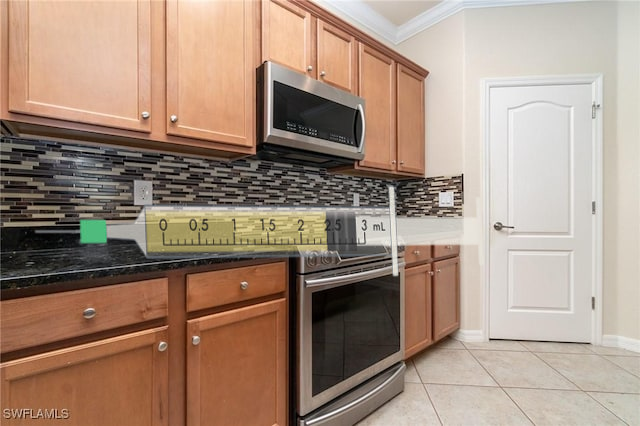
2.4 mL
